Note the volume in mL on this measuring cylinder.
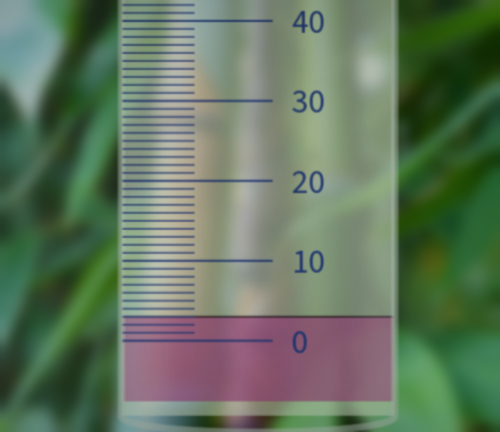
3 mL
